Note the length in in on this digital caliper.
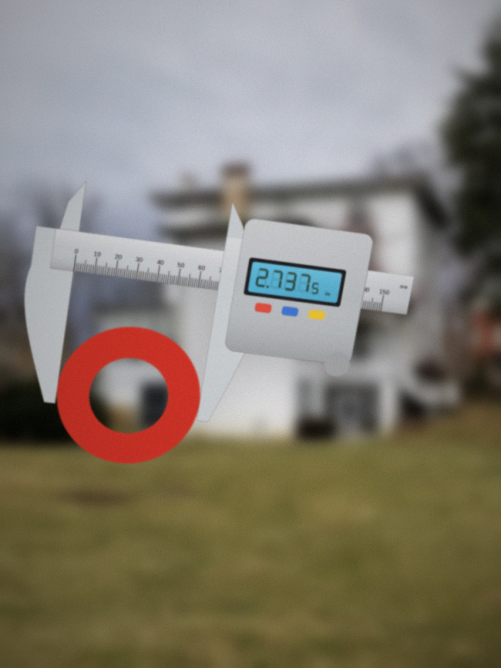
2.7375 in
